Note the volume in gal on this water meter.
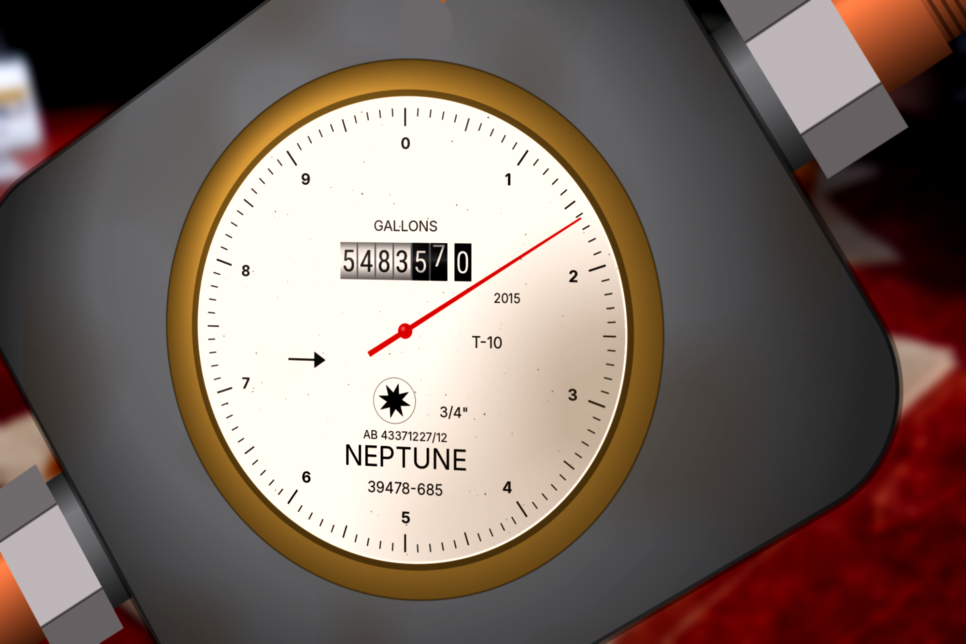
5483571.6 gal
